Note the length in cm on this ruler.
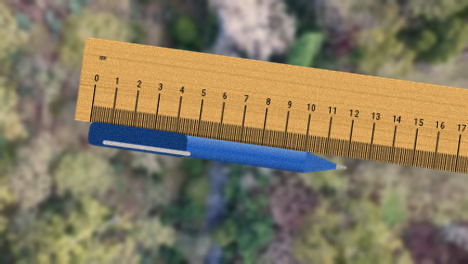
12 cm
